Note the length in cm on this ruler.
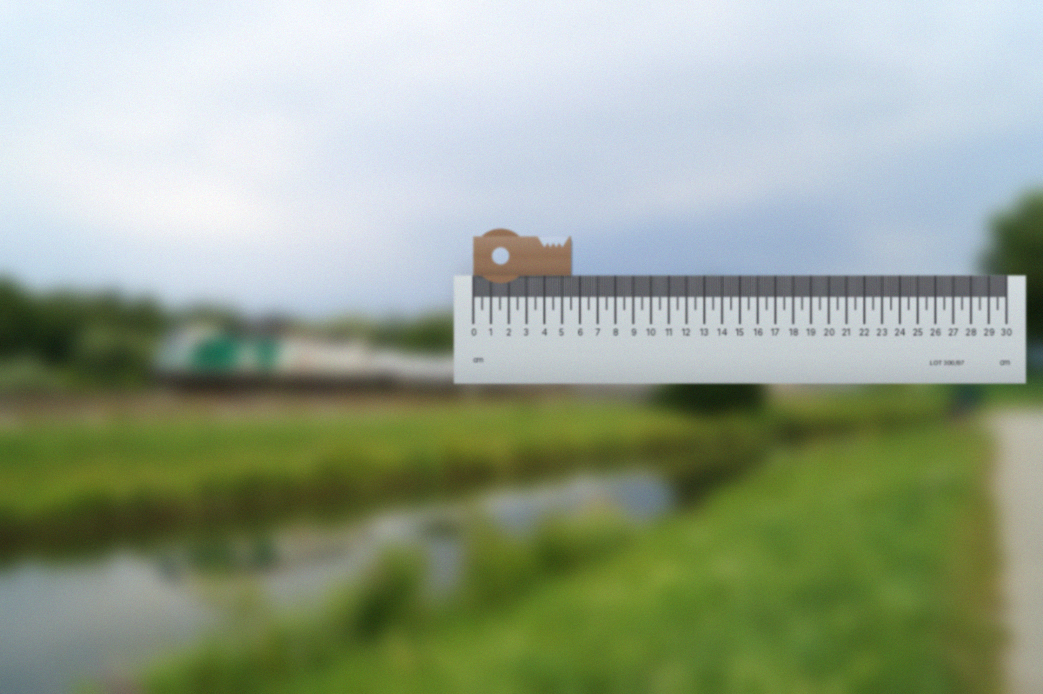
5.5 cm
